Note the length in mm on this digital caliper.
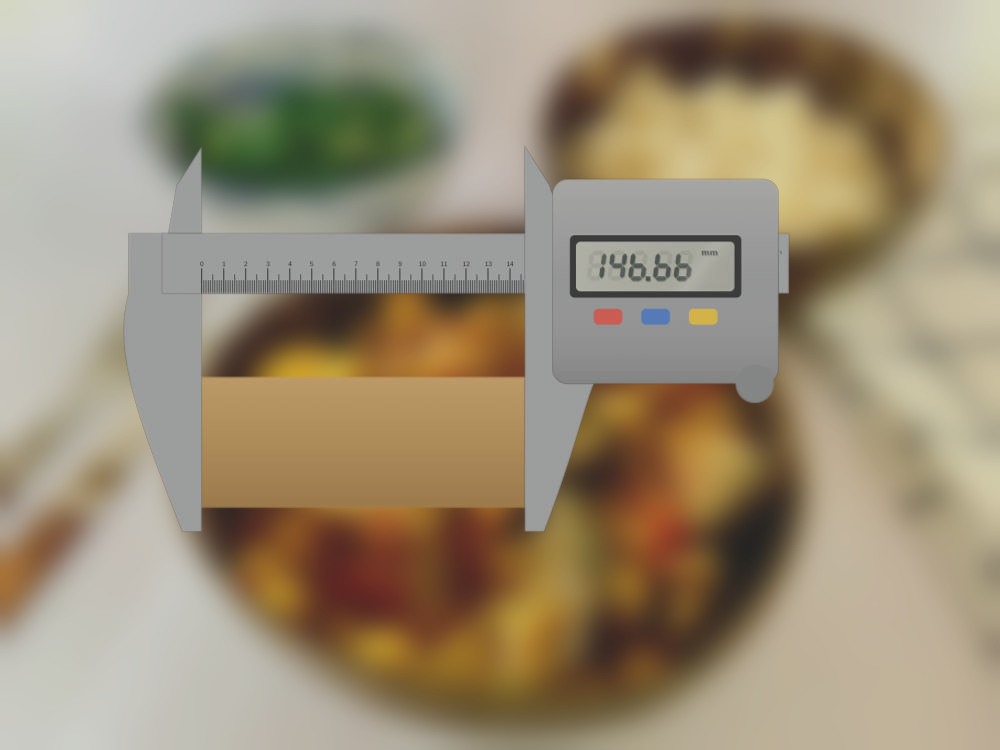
146.66 mm
